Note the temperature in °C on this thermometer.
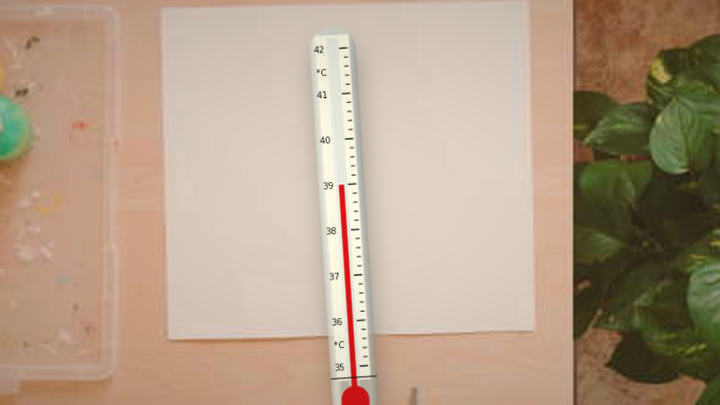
39 °C
